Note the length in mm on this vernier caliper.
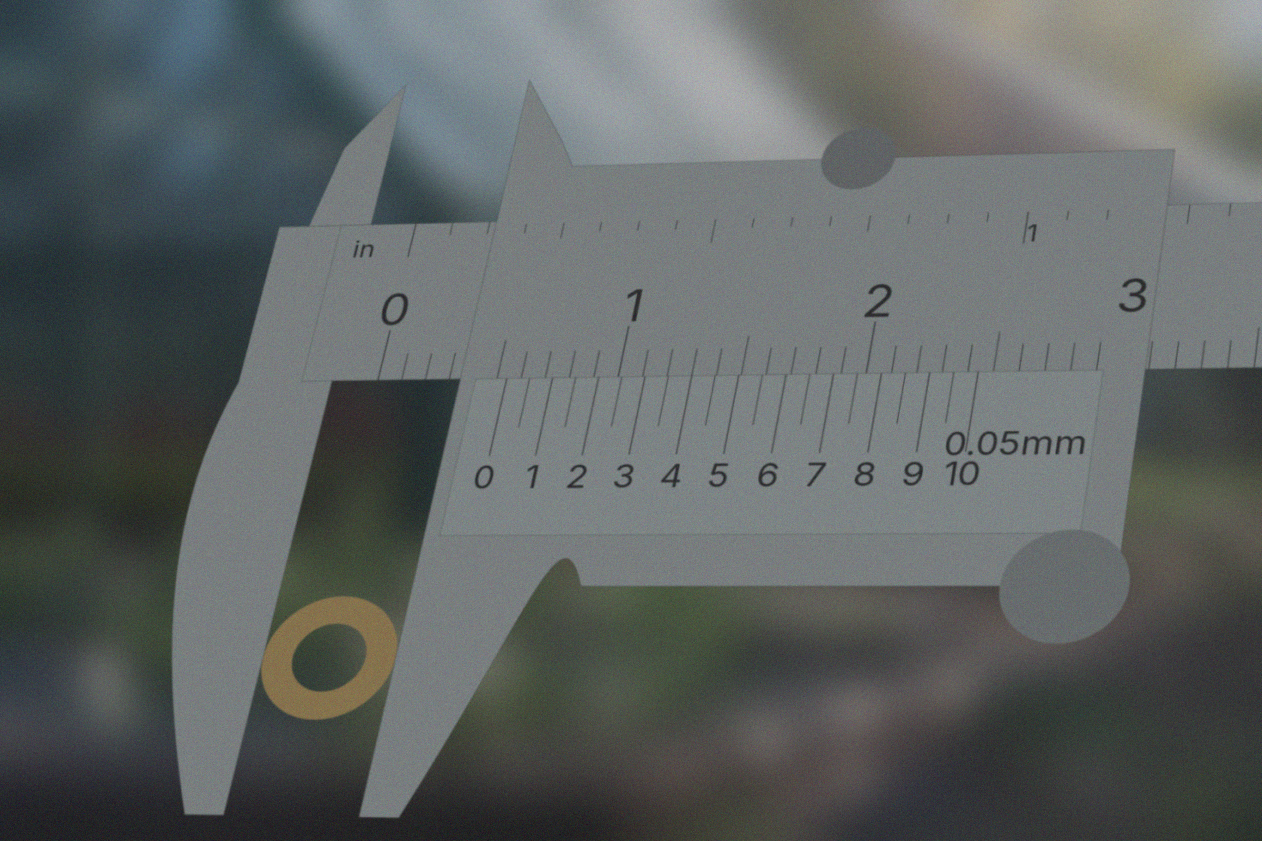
5.4 mm
